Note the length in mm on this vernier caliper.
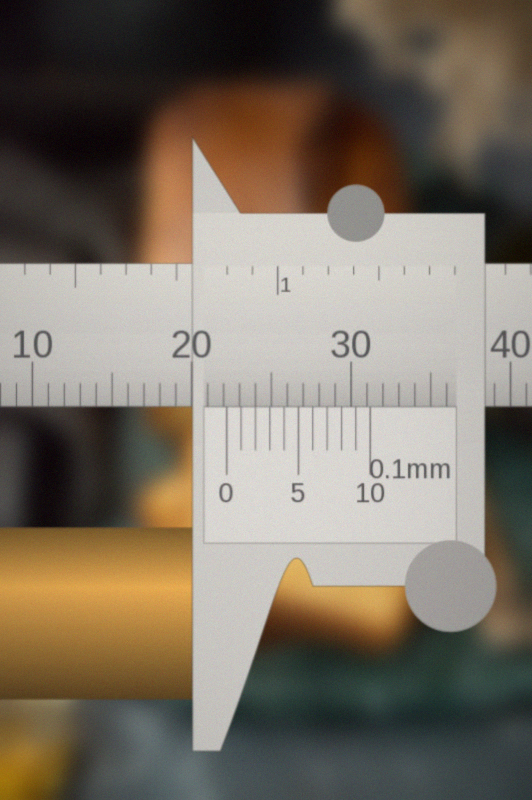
22.2 mm
